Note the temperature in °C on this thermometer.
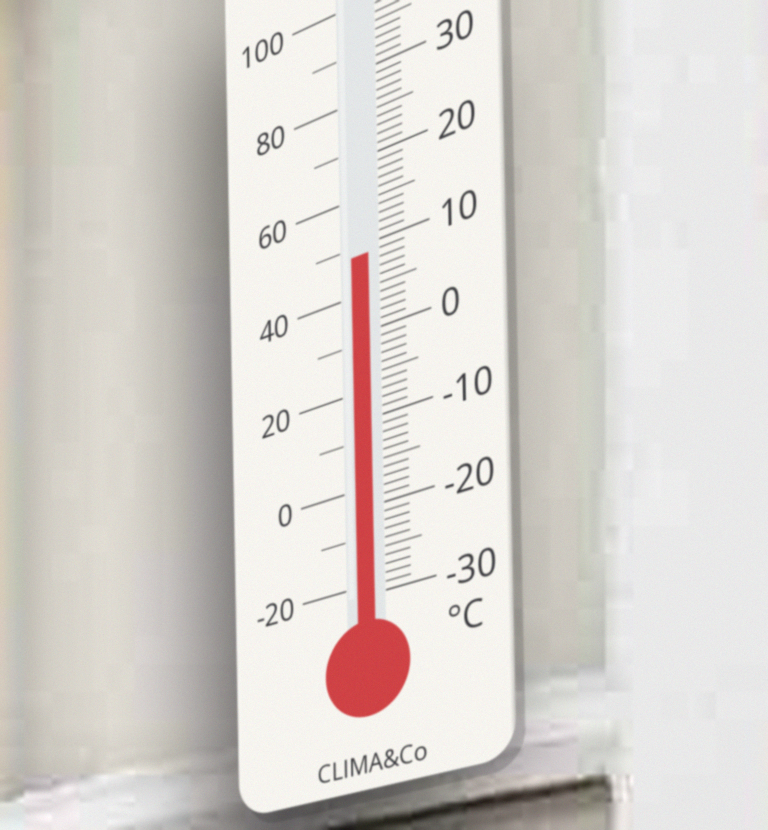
9 °C
